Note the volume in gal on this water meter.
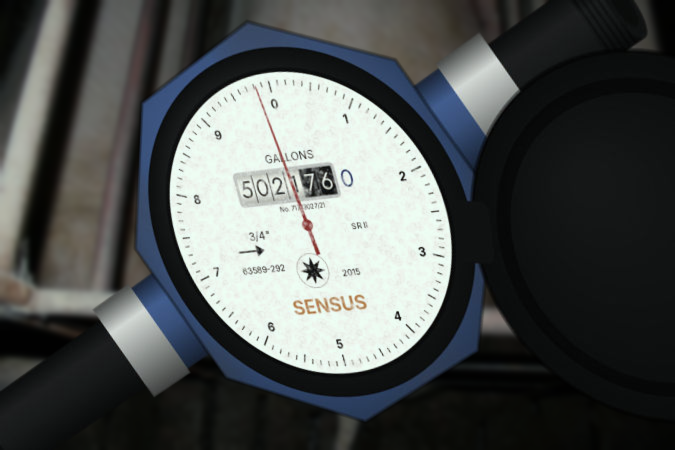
5021759.8 gal
